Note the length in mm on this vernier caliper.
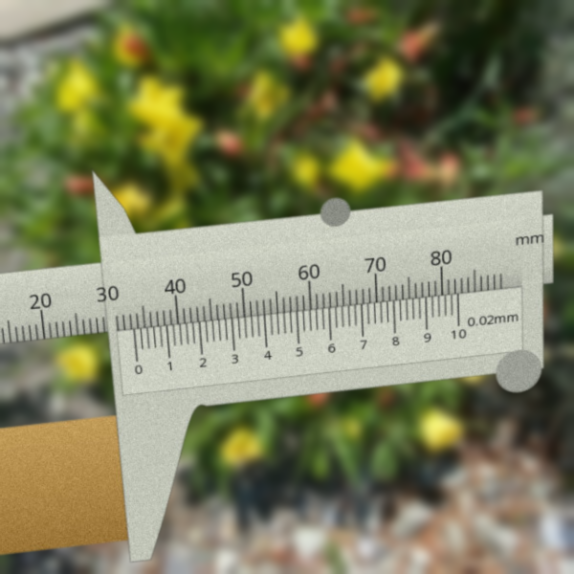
33.4 mm
